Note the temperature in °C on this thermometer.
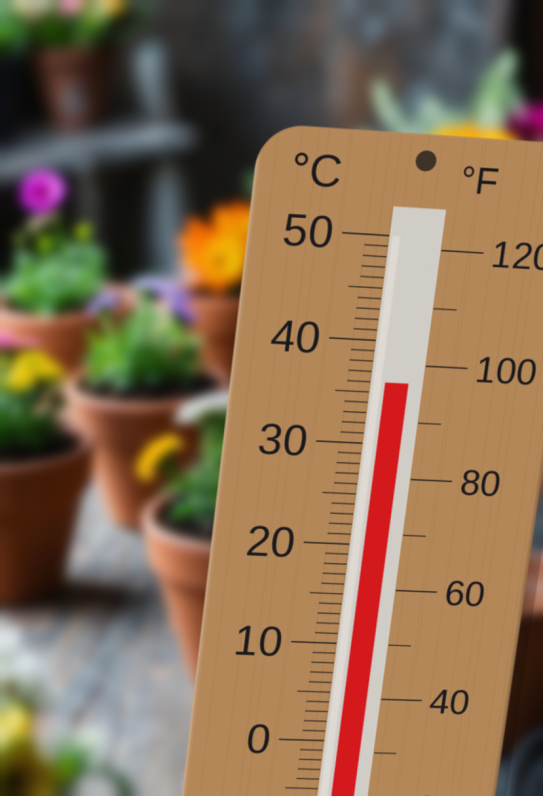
36 °C
